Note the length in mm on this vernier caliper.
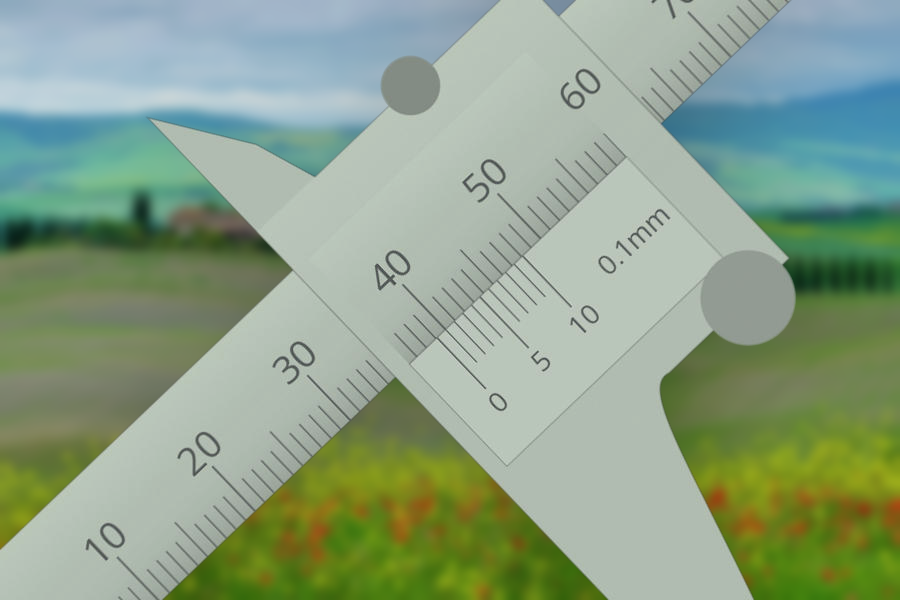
39.1 mm
